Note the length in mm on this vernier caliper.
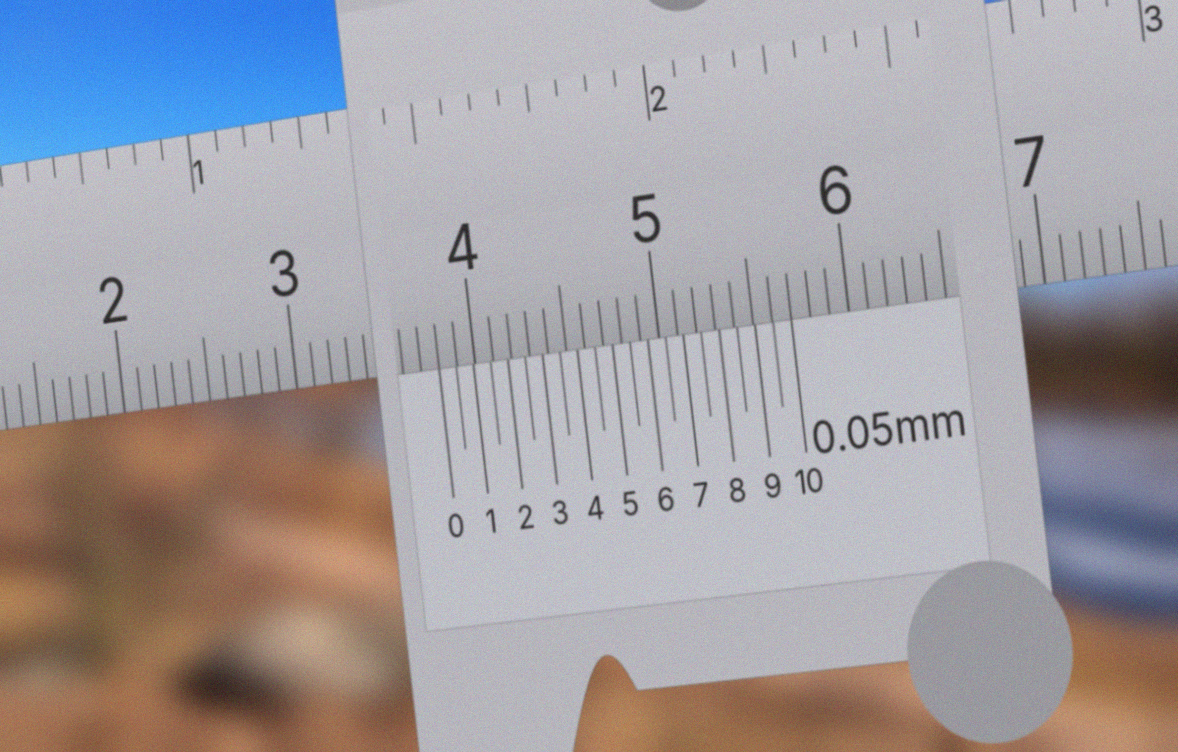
38.0 mm
